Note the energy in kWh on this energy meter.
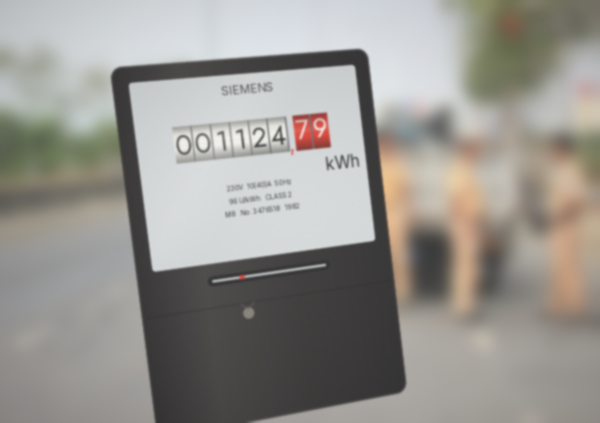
1124.79 kWh
